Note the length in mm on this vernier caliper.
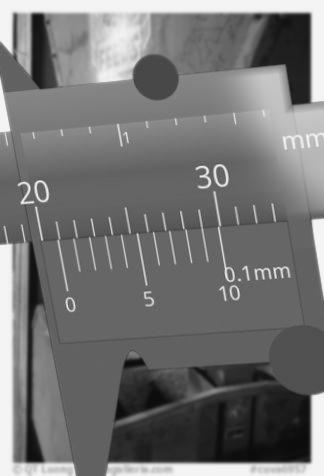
20.9 mm
